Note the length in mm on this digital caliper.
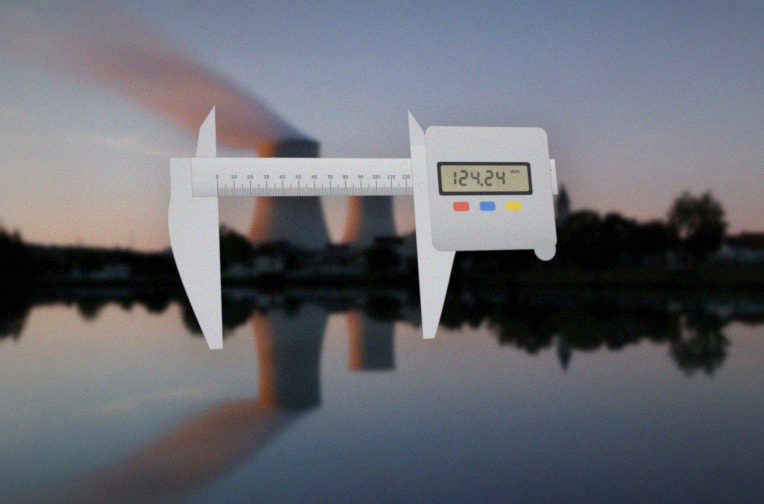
124.24 mm
